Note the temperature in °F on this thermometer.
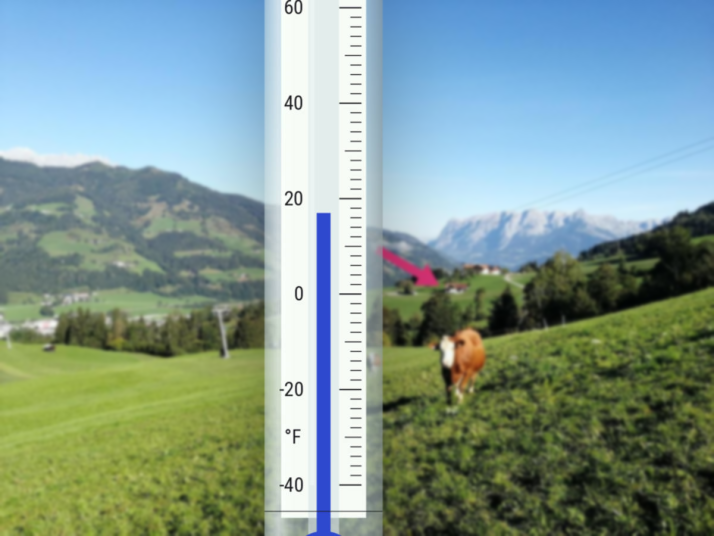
17 °F
